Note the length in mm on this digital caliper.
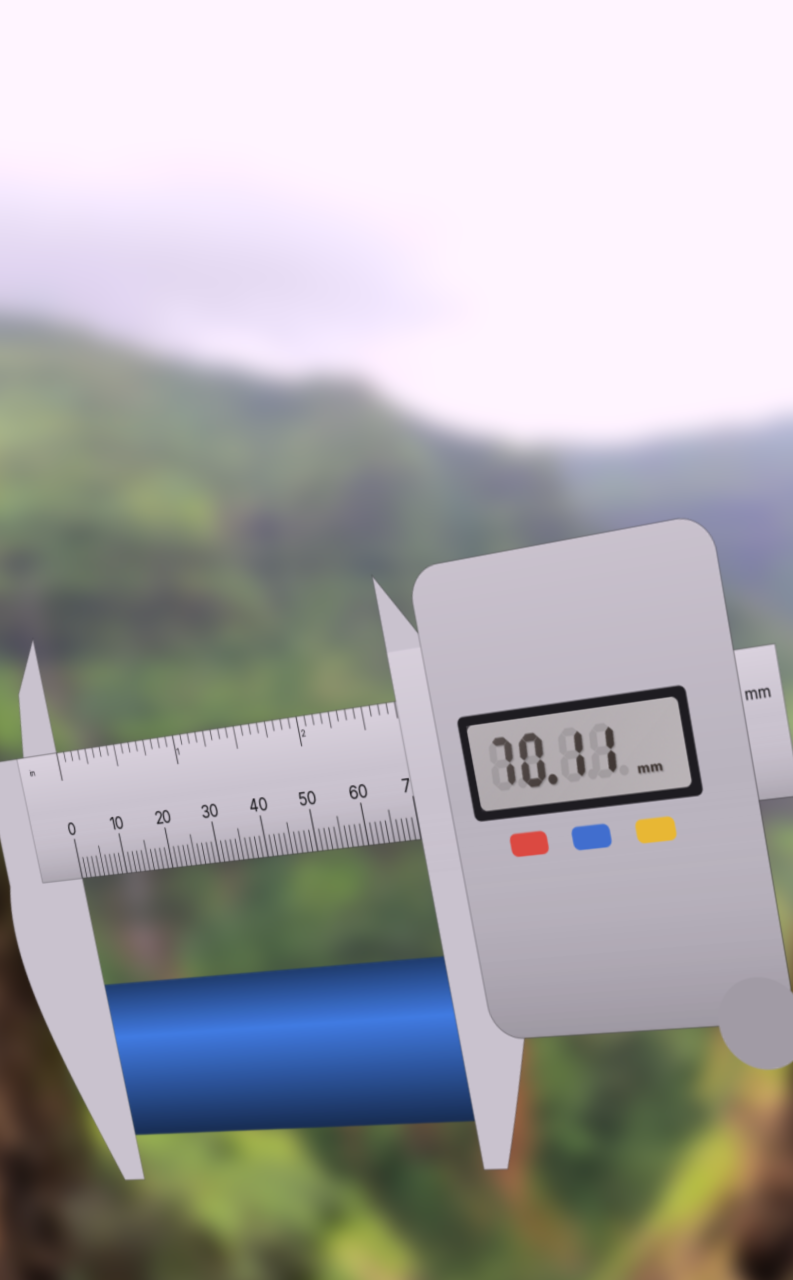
70.11 mm
